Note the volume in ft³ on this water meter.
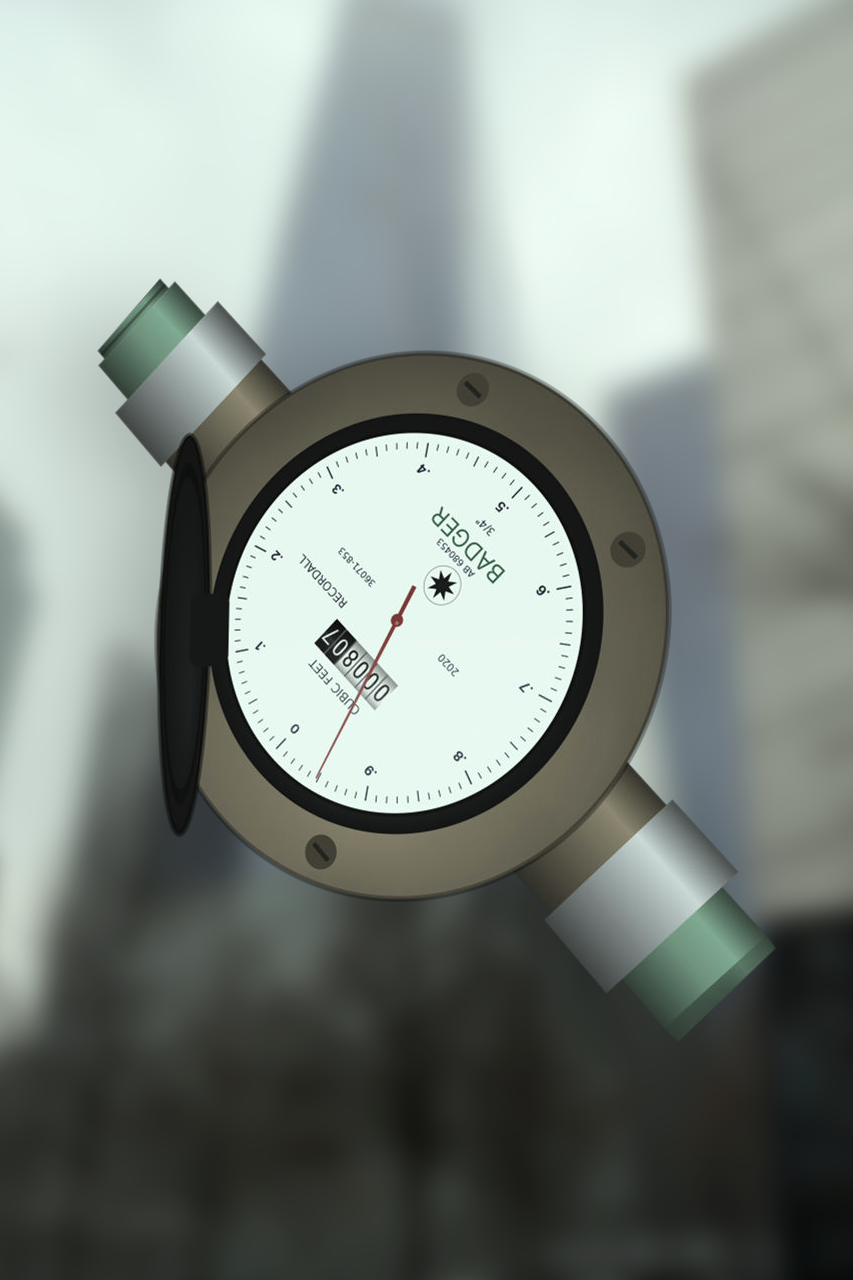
806.95 ft³
